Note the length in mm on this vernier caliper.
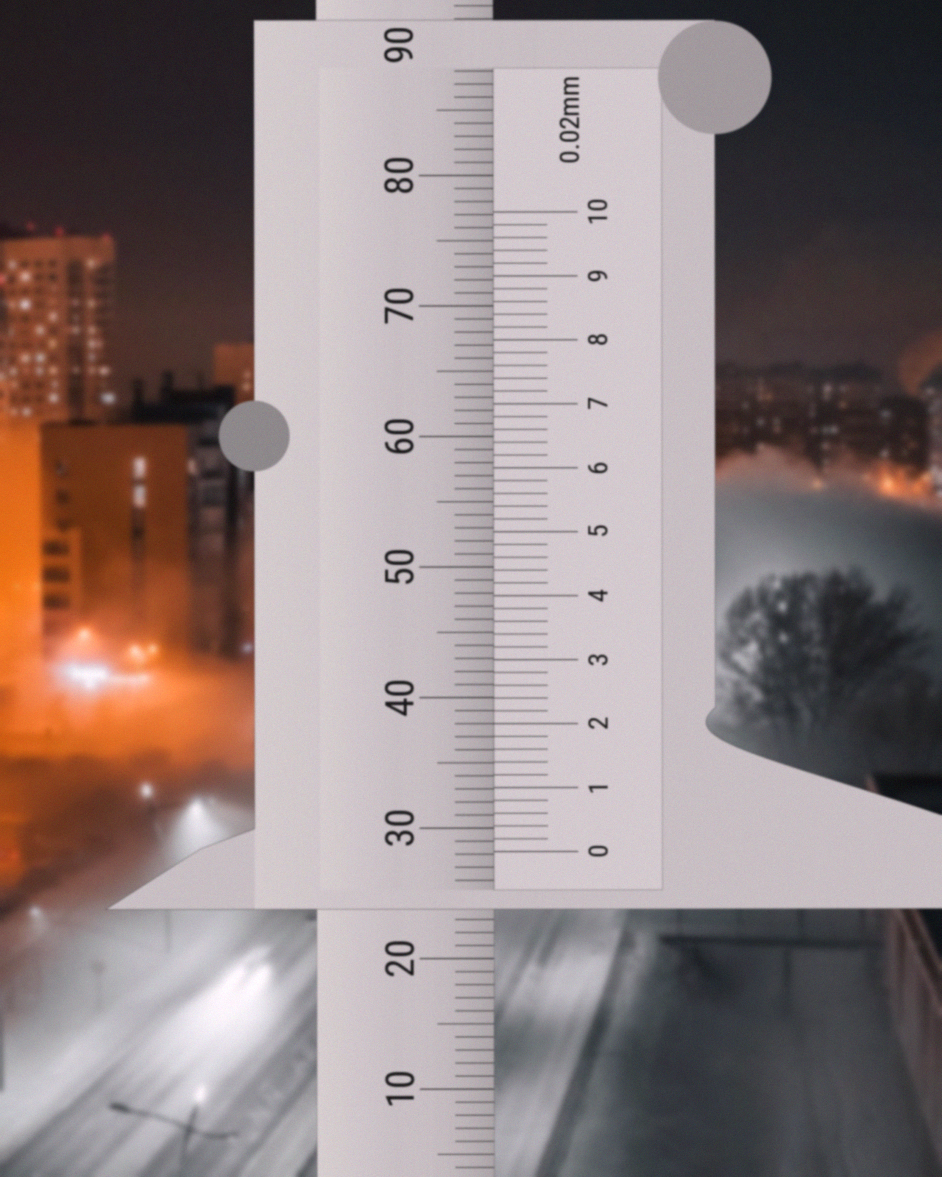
28.2 mm
